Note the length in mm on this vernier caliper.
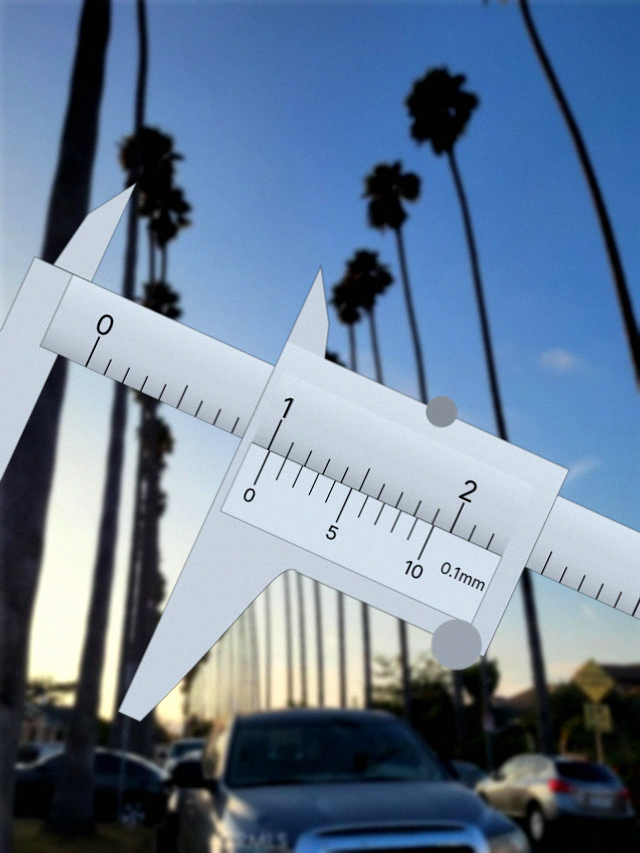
10.1 mm
